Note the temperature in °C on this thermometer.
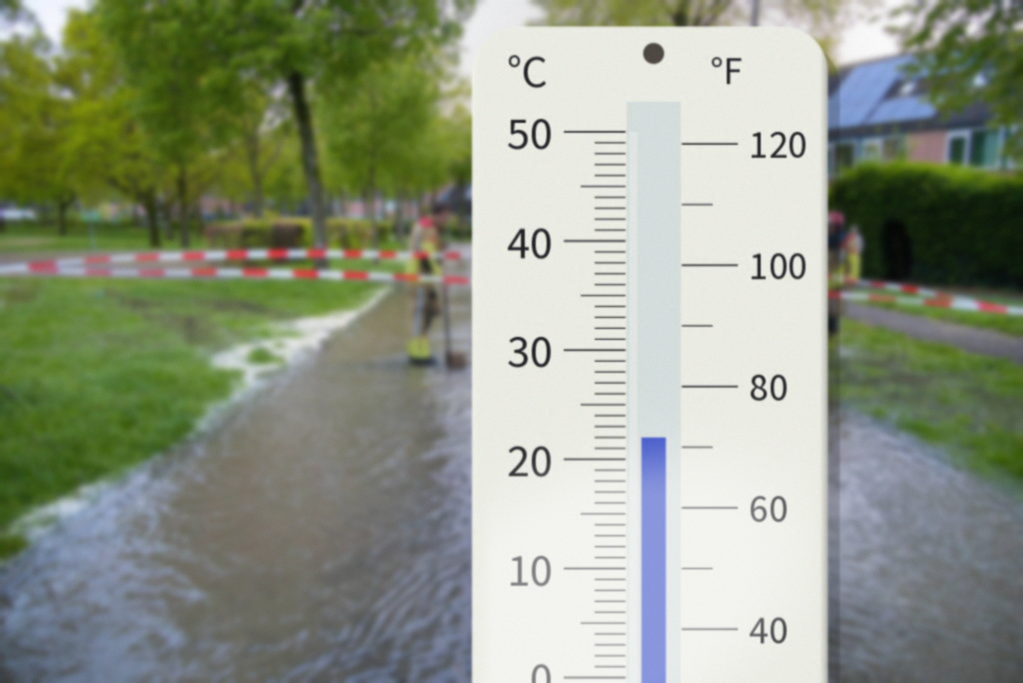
22 °C
